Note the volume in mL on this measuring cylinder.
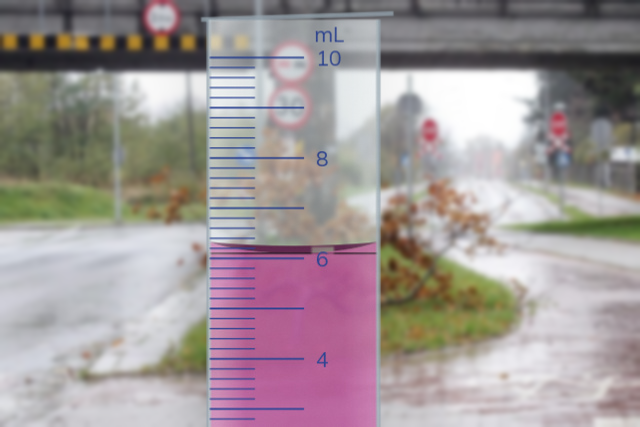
6.1 mL
